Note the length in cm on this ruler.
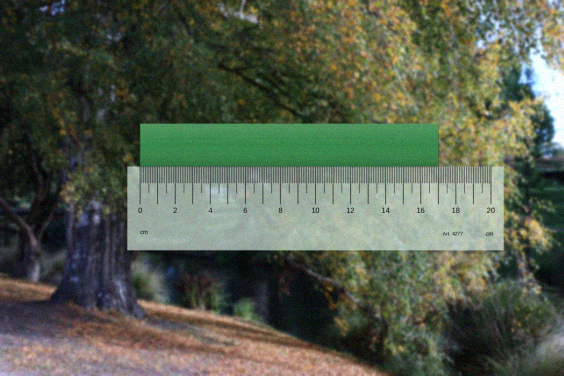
17 cm
